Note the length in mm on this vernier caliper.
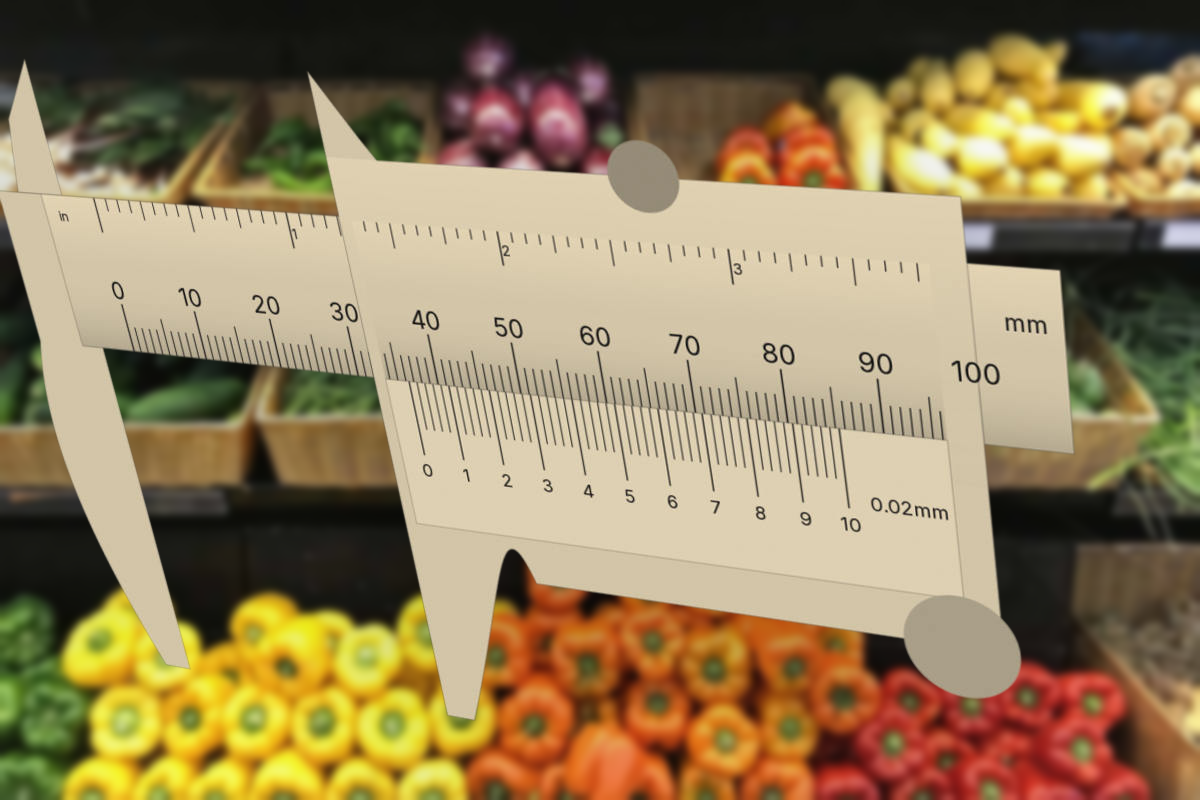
36.4 mm
